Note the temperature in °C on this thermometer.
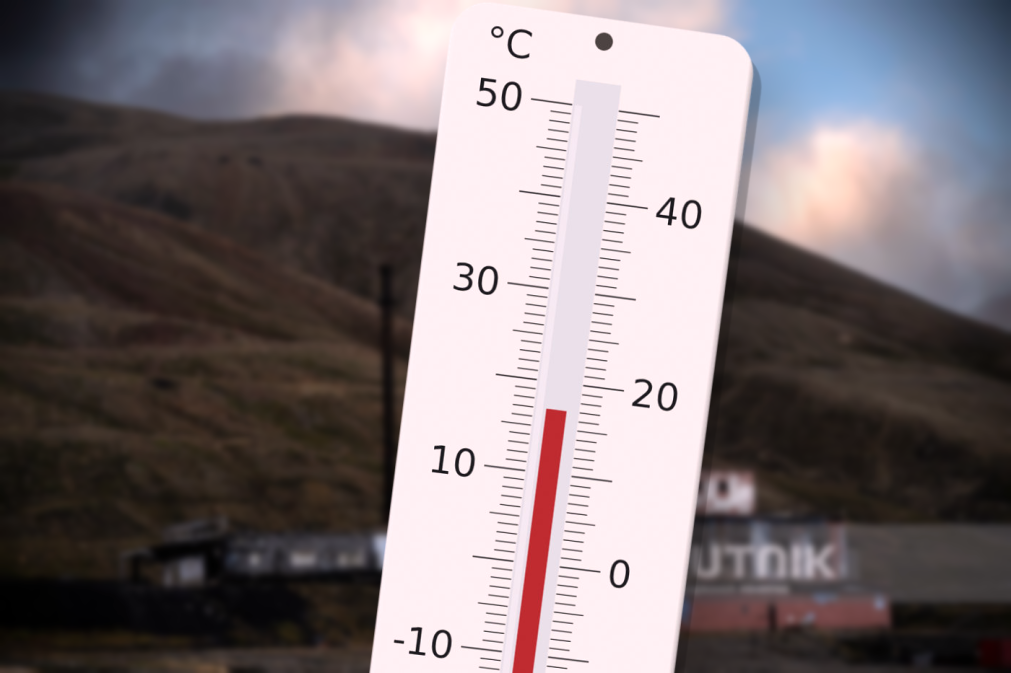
17 °C
